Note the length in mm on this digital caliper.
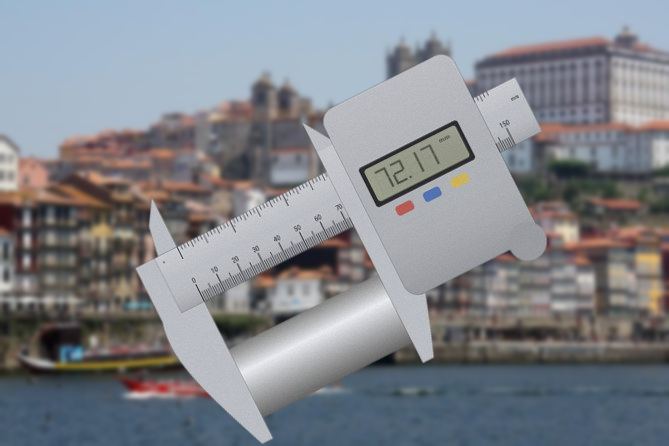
72.17 mm
